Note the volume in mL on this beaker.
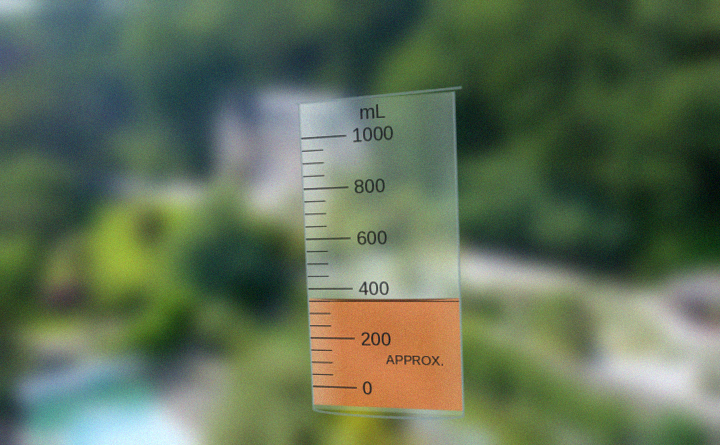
350 mL
